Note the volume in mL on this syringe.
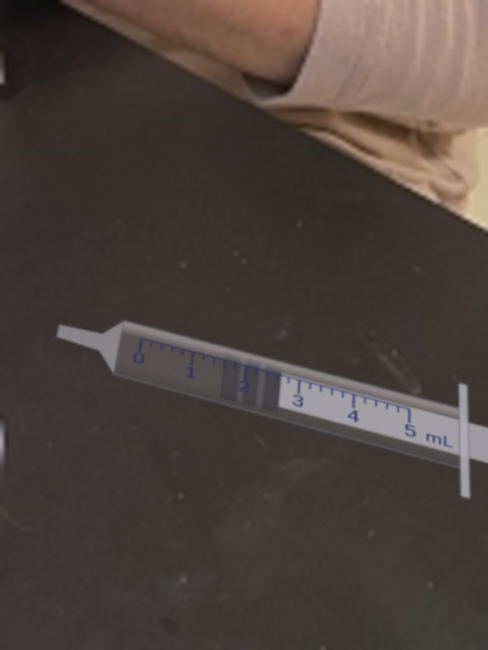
1.6 mL
